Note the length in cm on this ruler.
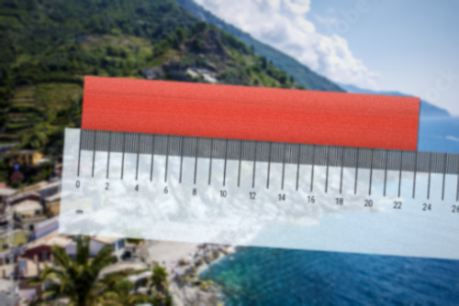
23 cm
